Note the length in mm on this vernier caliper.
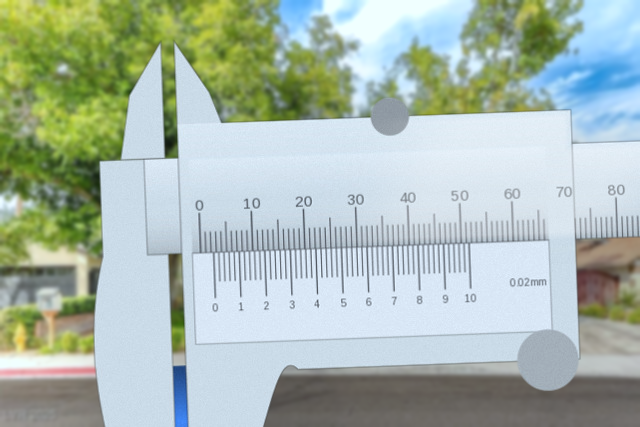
2.5 mm
